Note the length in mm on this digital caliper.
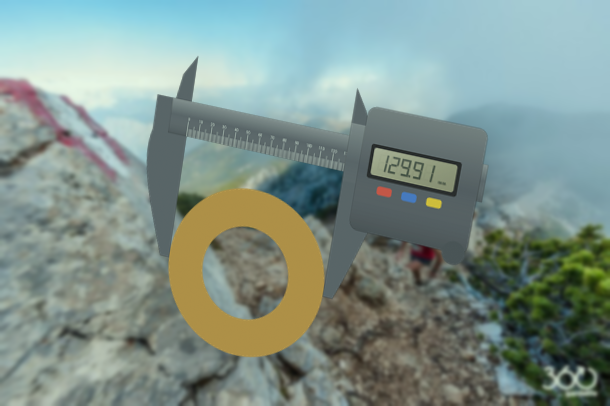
129.91 mm
